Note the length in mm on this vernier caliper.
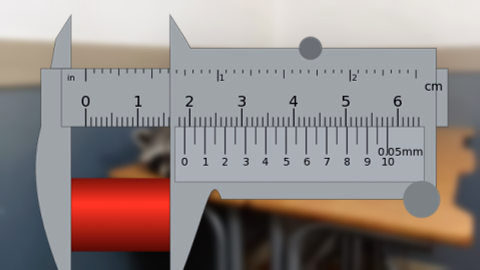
19.0 mm
